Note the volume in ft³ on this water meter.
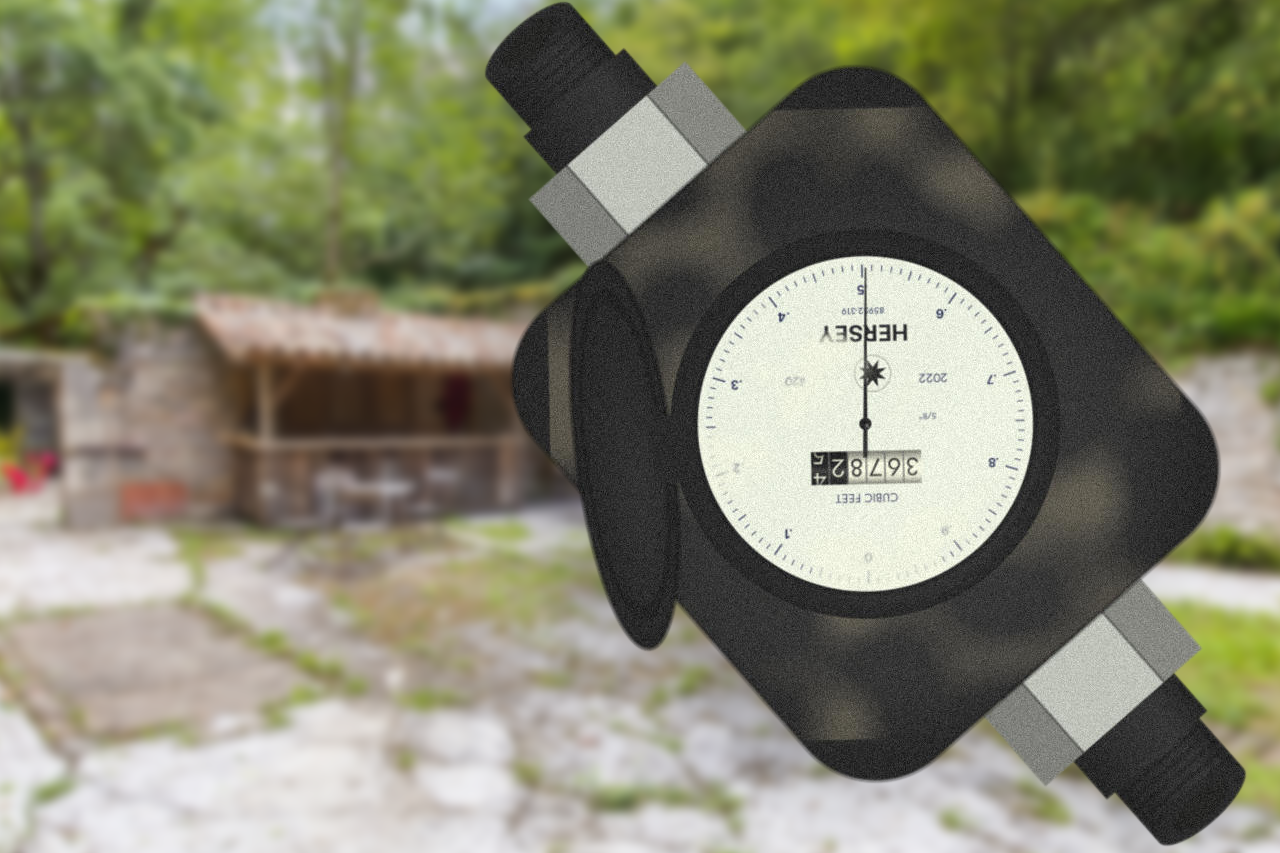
367824.50 ft³
